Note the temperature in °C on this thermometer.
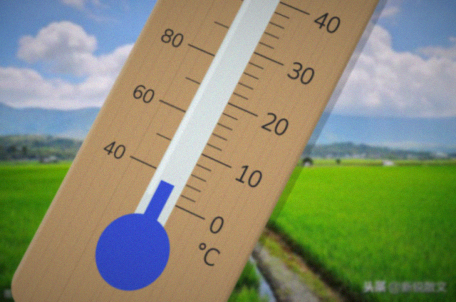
3 °C
